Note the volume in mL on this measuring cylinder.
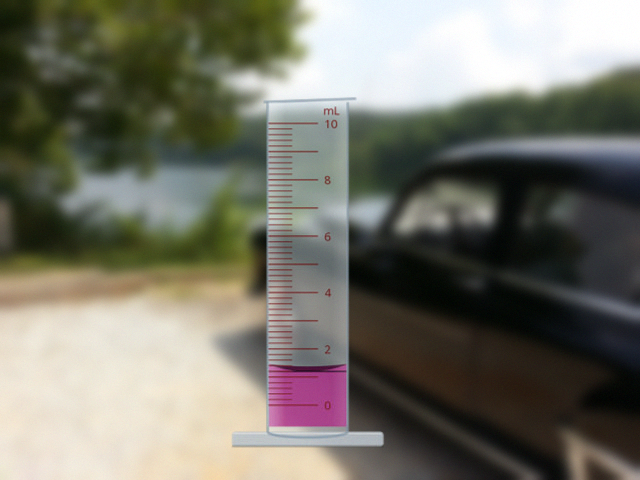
1.2 mL
